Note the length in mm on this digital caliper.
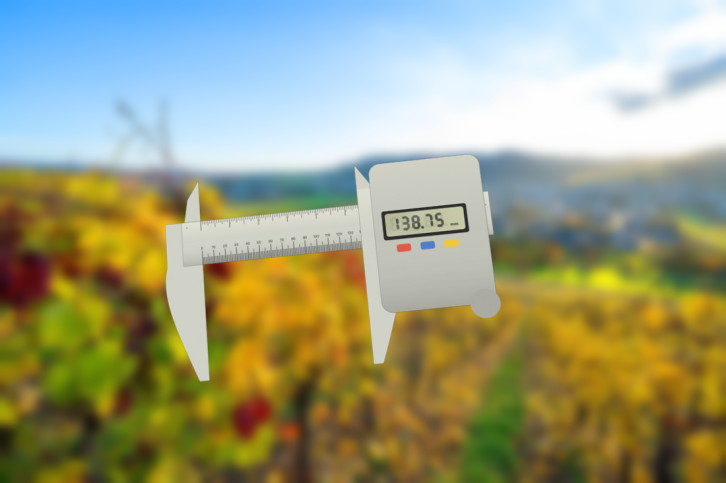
138.75 mm
